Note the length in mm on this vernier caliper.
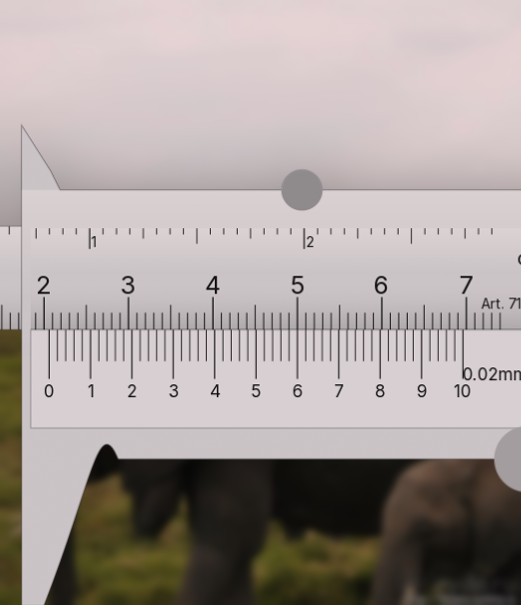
20.6 mm
